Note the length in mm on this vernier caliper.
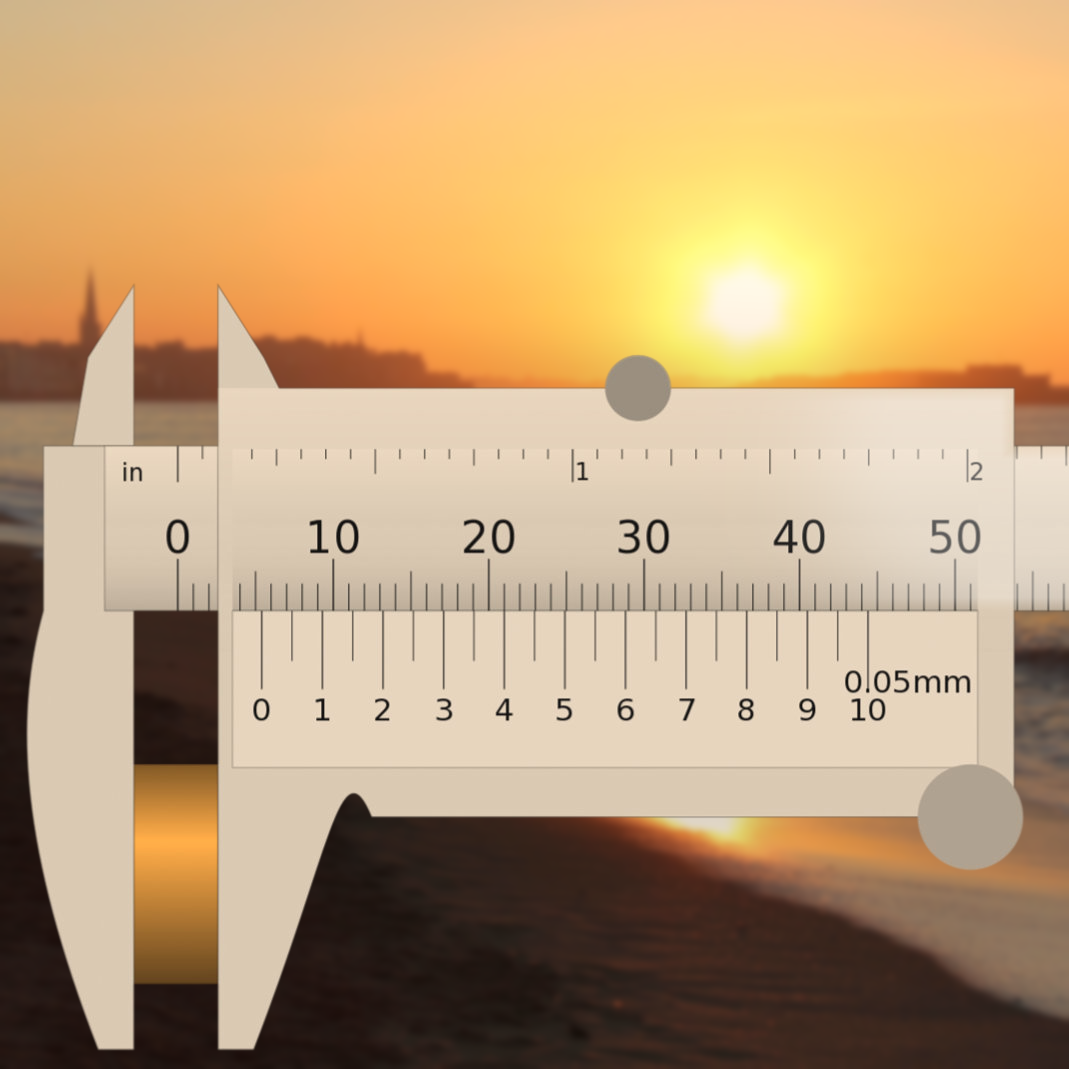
5.4 mm
